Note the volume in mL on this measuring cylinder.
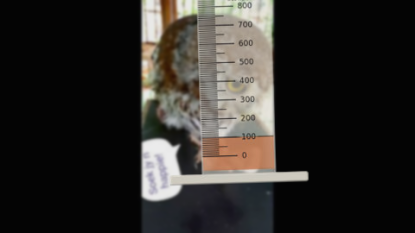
100 mL
